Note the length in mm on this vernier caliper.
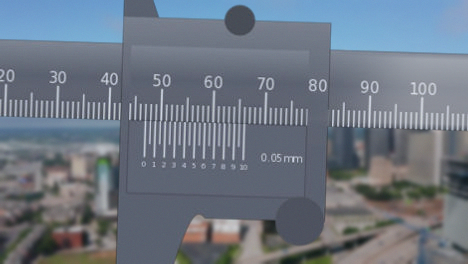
47.0 mm
